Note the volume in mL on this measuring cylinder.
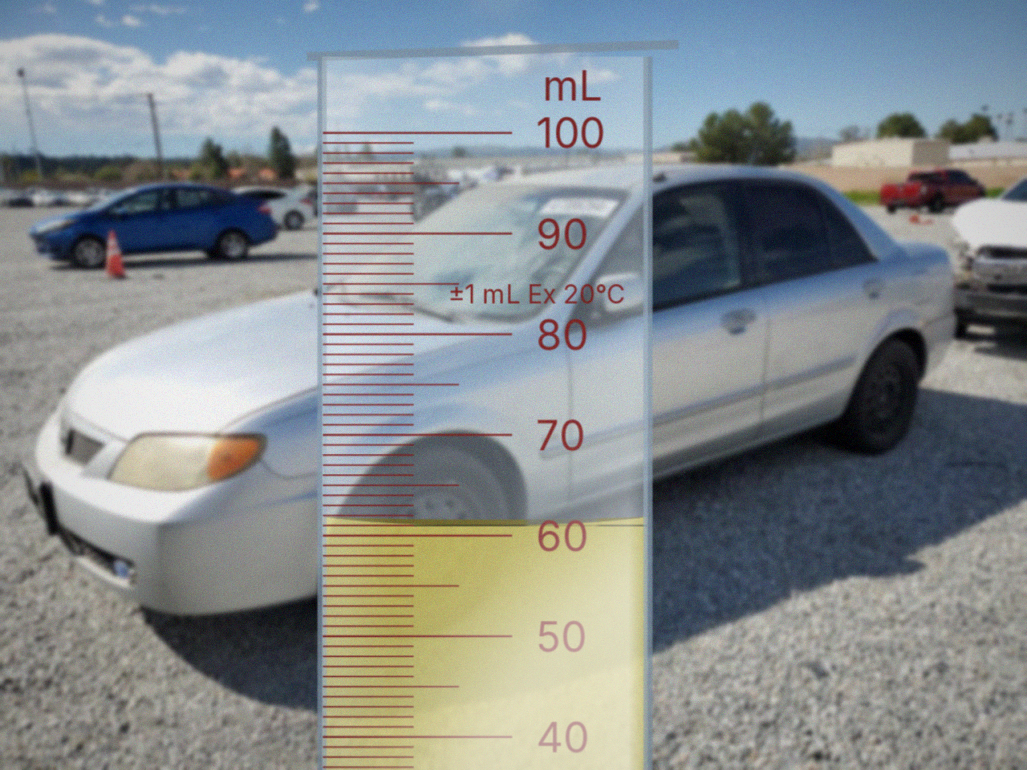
61 mL
